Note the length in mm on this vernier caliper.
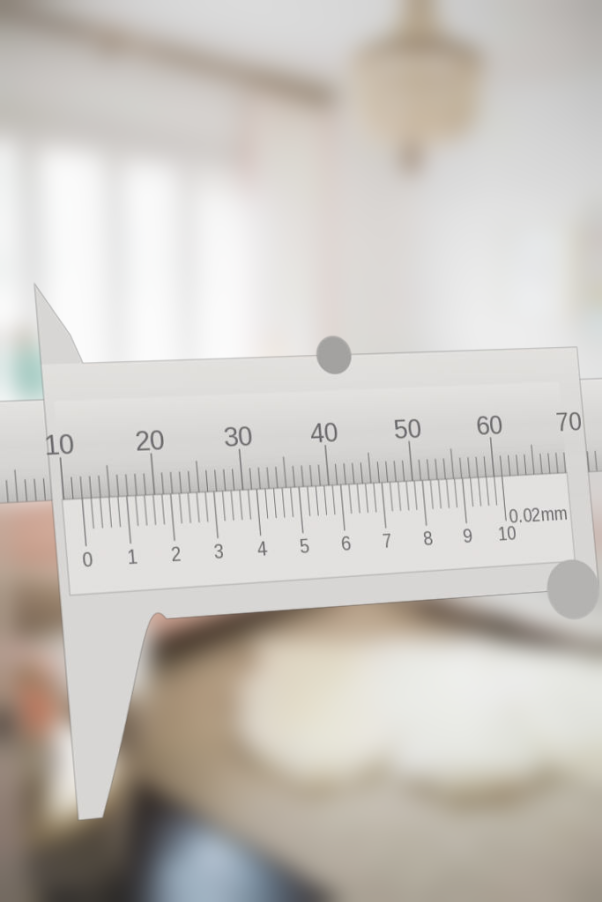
12.0 mm
